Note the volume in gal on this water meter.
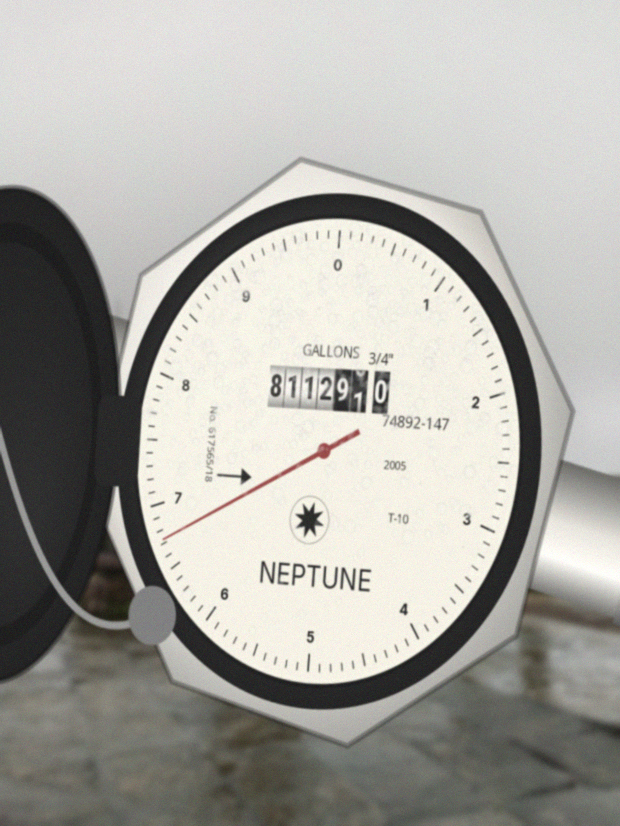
8112906.7 gal
